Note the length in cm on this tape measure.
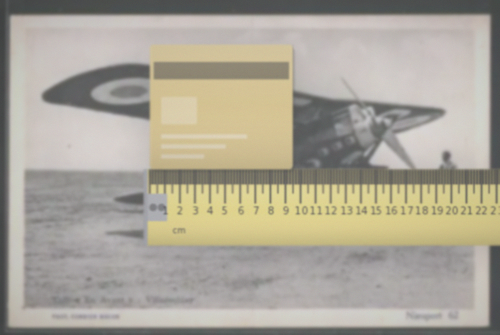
9.5 cm
